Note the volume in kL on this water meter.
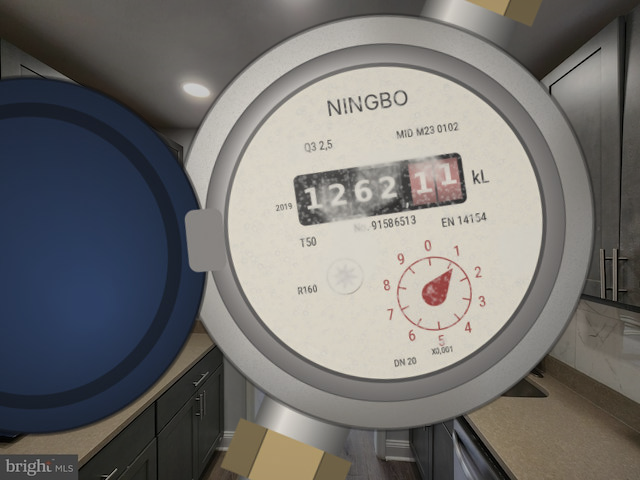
1262.111 kL
